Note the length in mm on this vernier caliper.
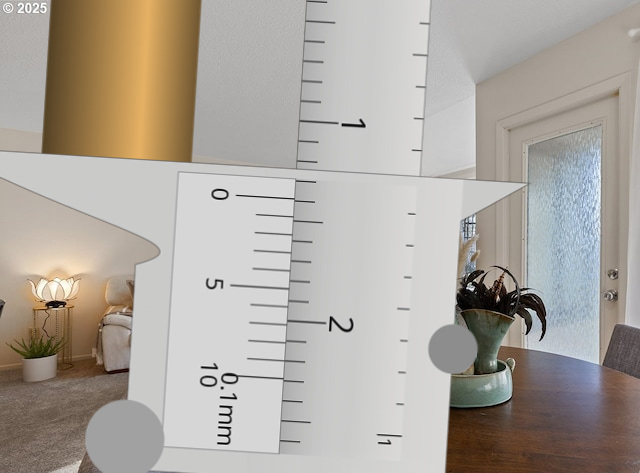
13.9 mm
